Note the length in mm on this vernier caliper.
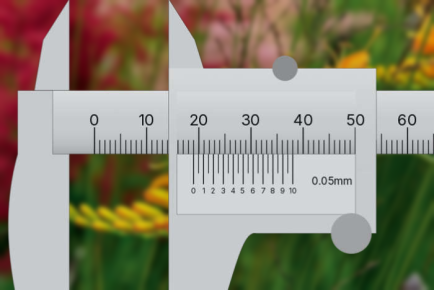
19.0 mm
